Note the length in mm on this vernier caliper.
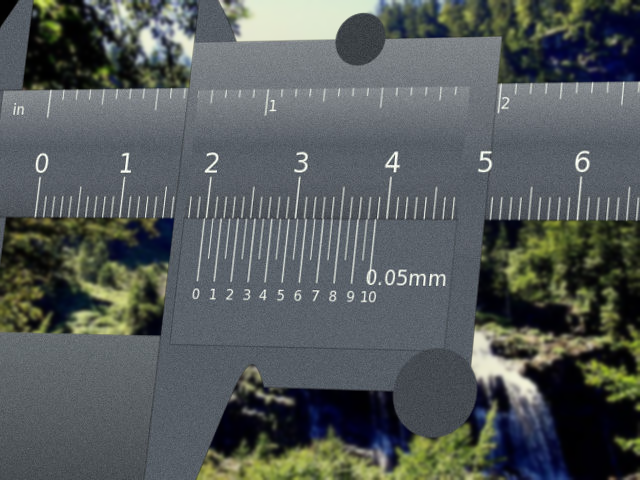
19.8 mm
